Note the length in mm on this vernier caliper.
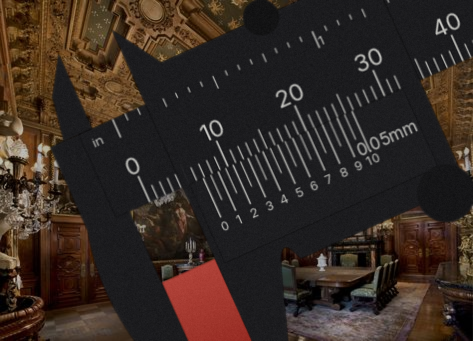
6.8 mm
